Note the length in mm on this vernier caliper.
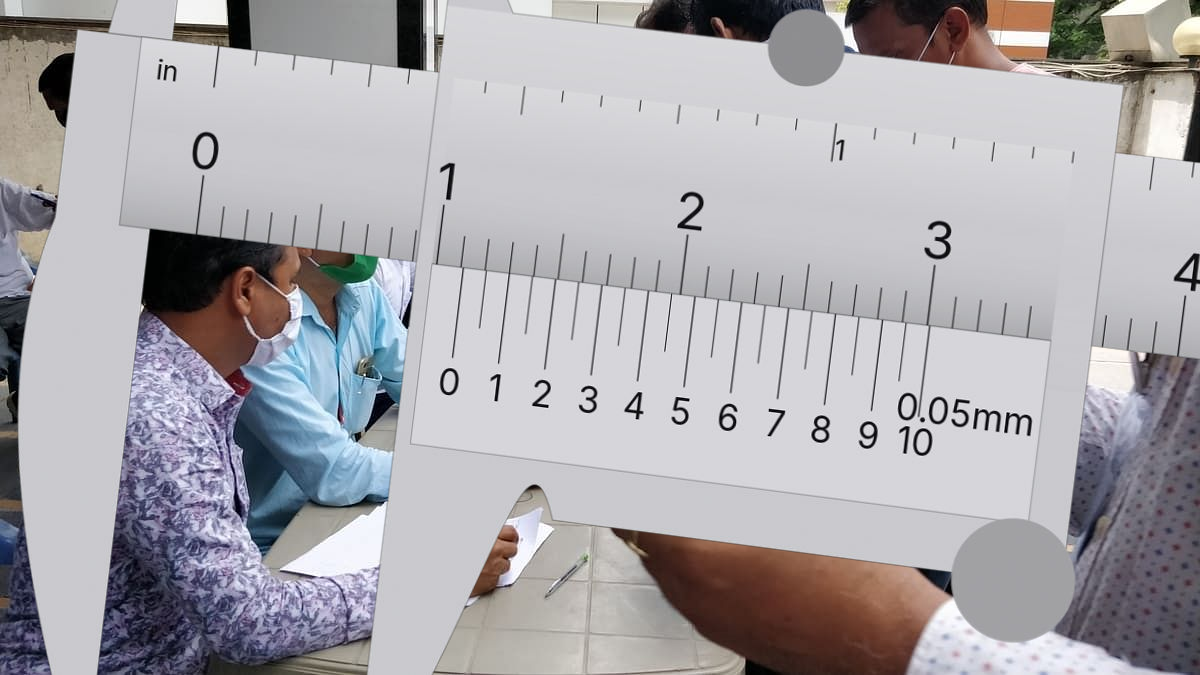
11.10 mm
